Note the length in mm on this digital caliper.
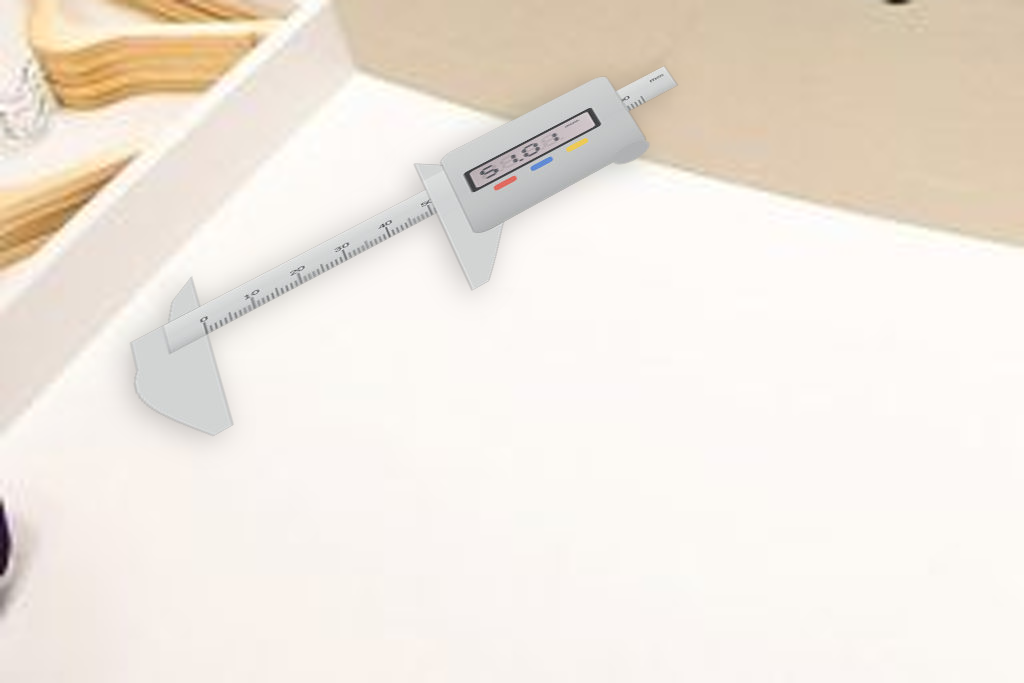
51.01 mm
